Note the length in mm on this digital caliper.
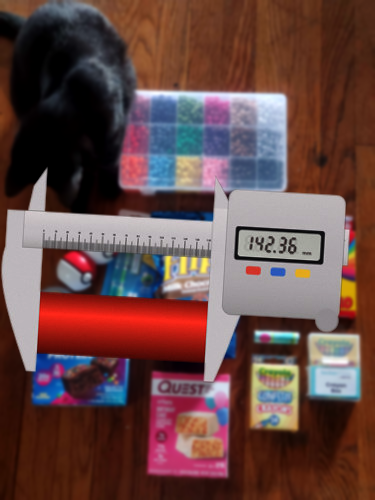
142.36 mm
